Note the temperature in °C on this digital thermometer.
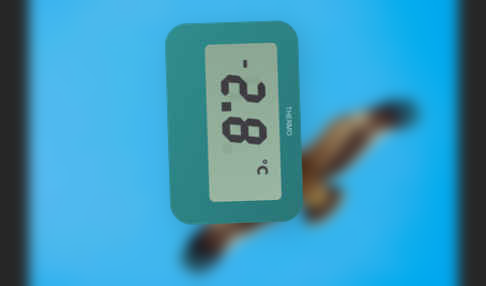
-2.8 °C
